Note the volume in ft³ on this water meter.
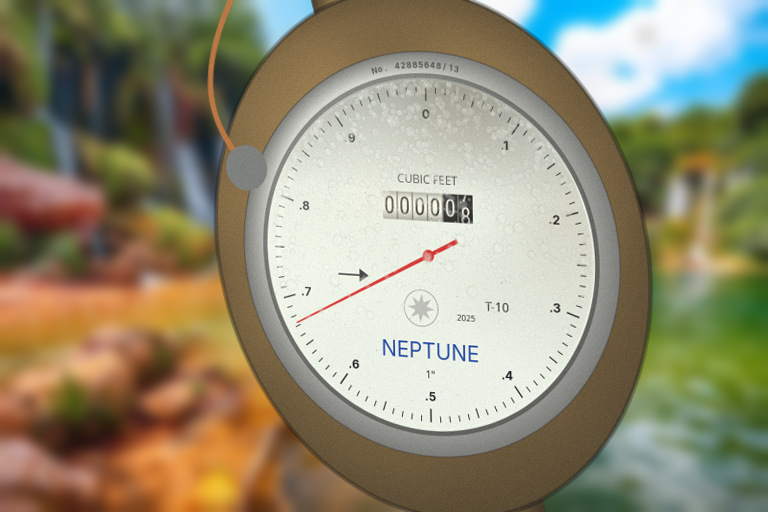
7.67 ft³
